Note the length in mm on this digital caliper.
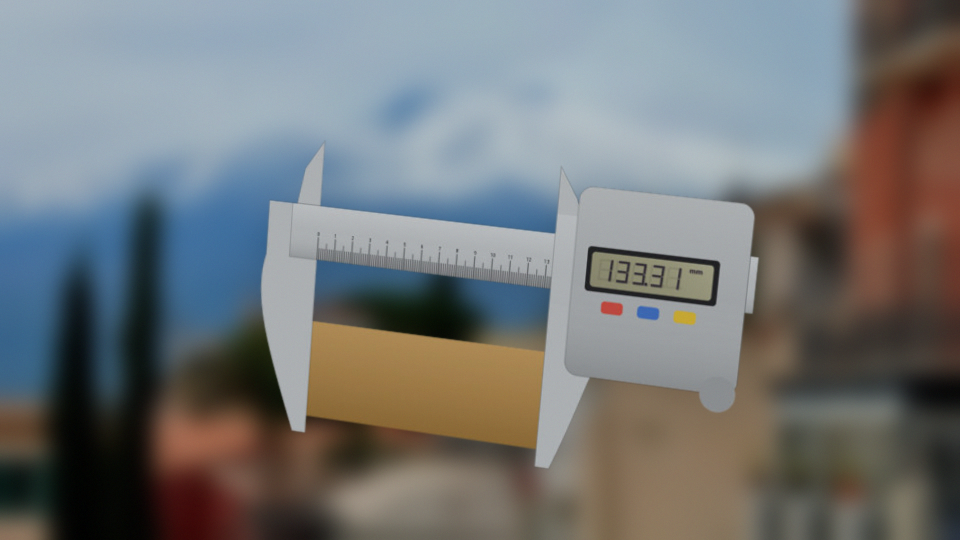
133.31 mm
